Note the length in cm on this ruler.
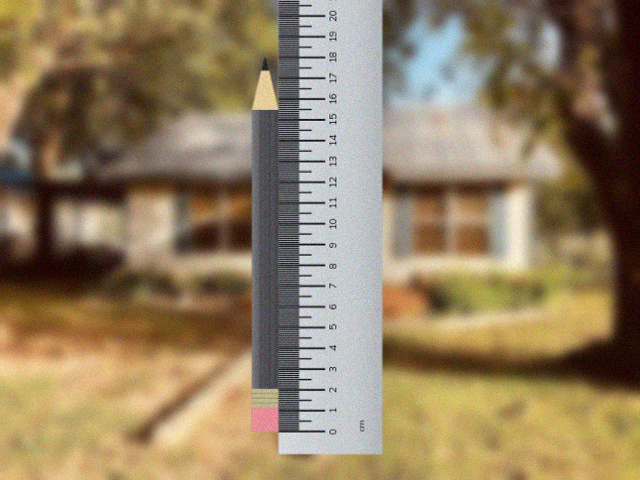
18 cm
